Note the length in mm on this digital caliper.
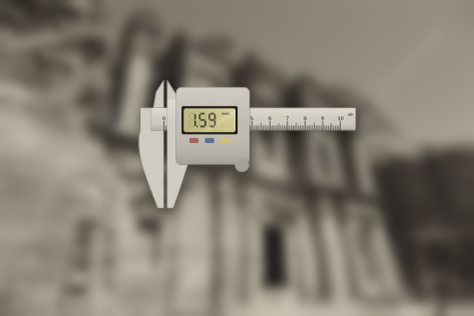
1.59 mm
